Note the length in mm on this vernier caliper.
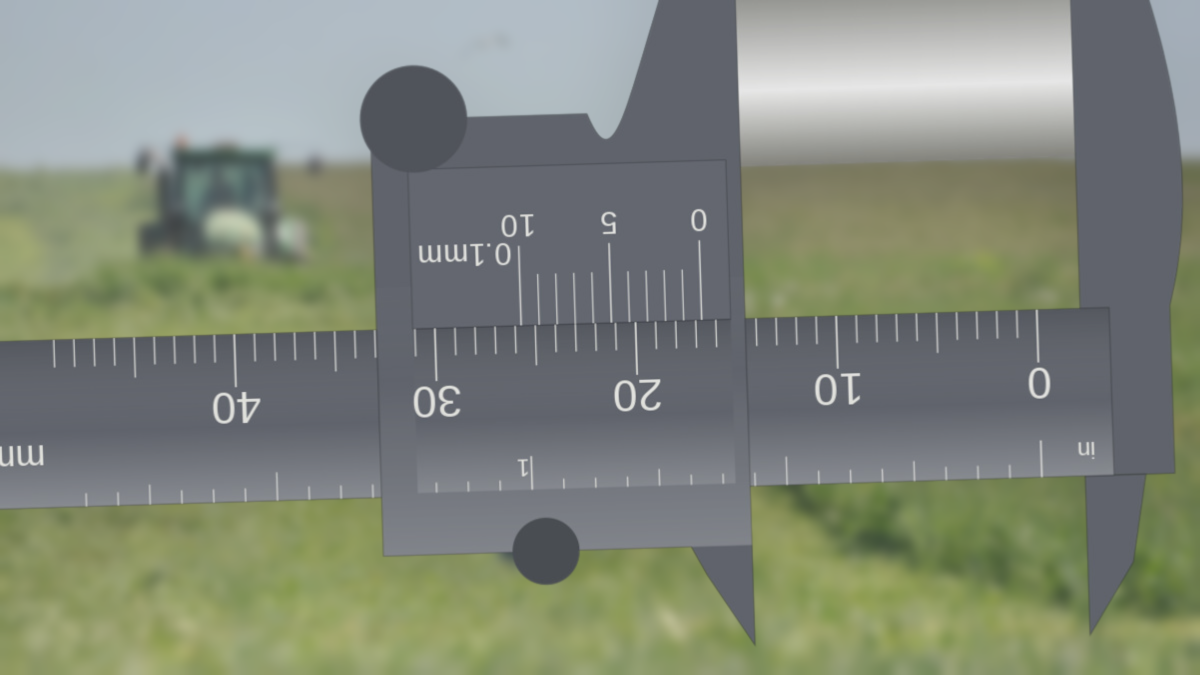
16.7 mm
